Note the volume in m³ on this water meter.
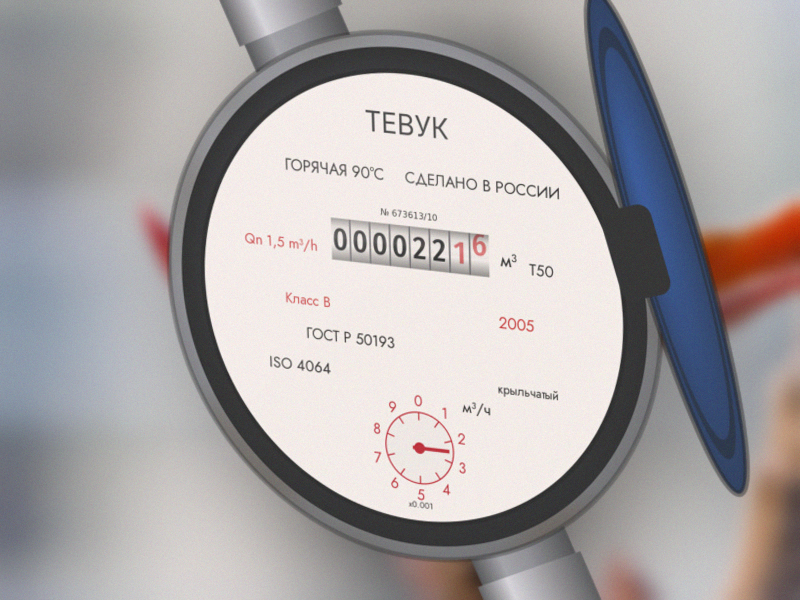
22.162 m³
